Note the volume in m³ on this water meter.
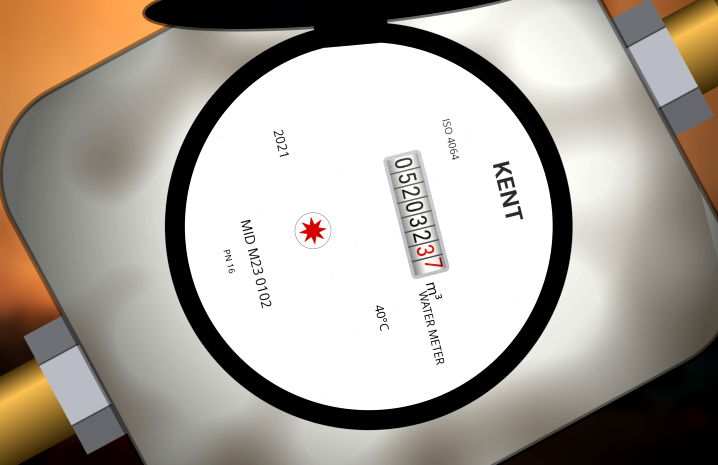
52032.37 m³
